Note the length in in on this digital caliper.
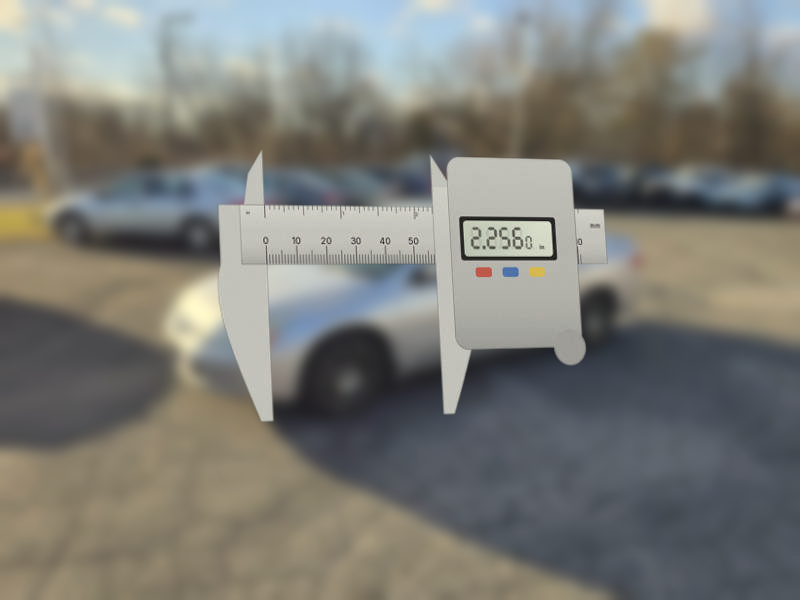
2.2560 in
